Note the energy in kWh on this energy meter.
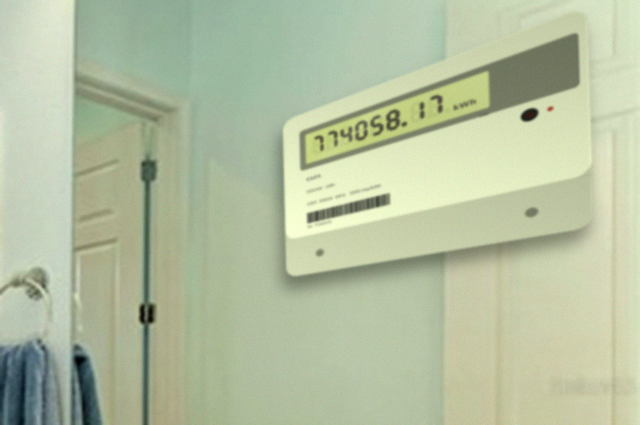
774058.17 kWh
